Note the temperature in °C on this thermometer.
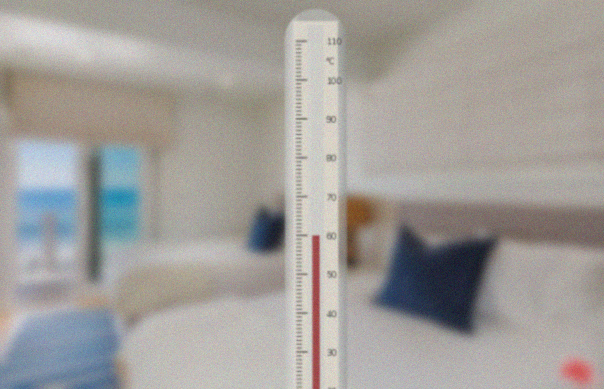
60 °C
